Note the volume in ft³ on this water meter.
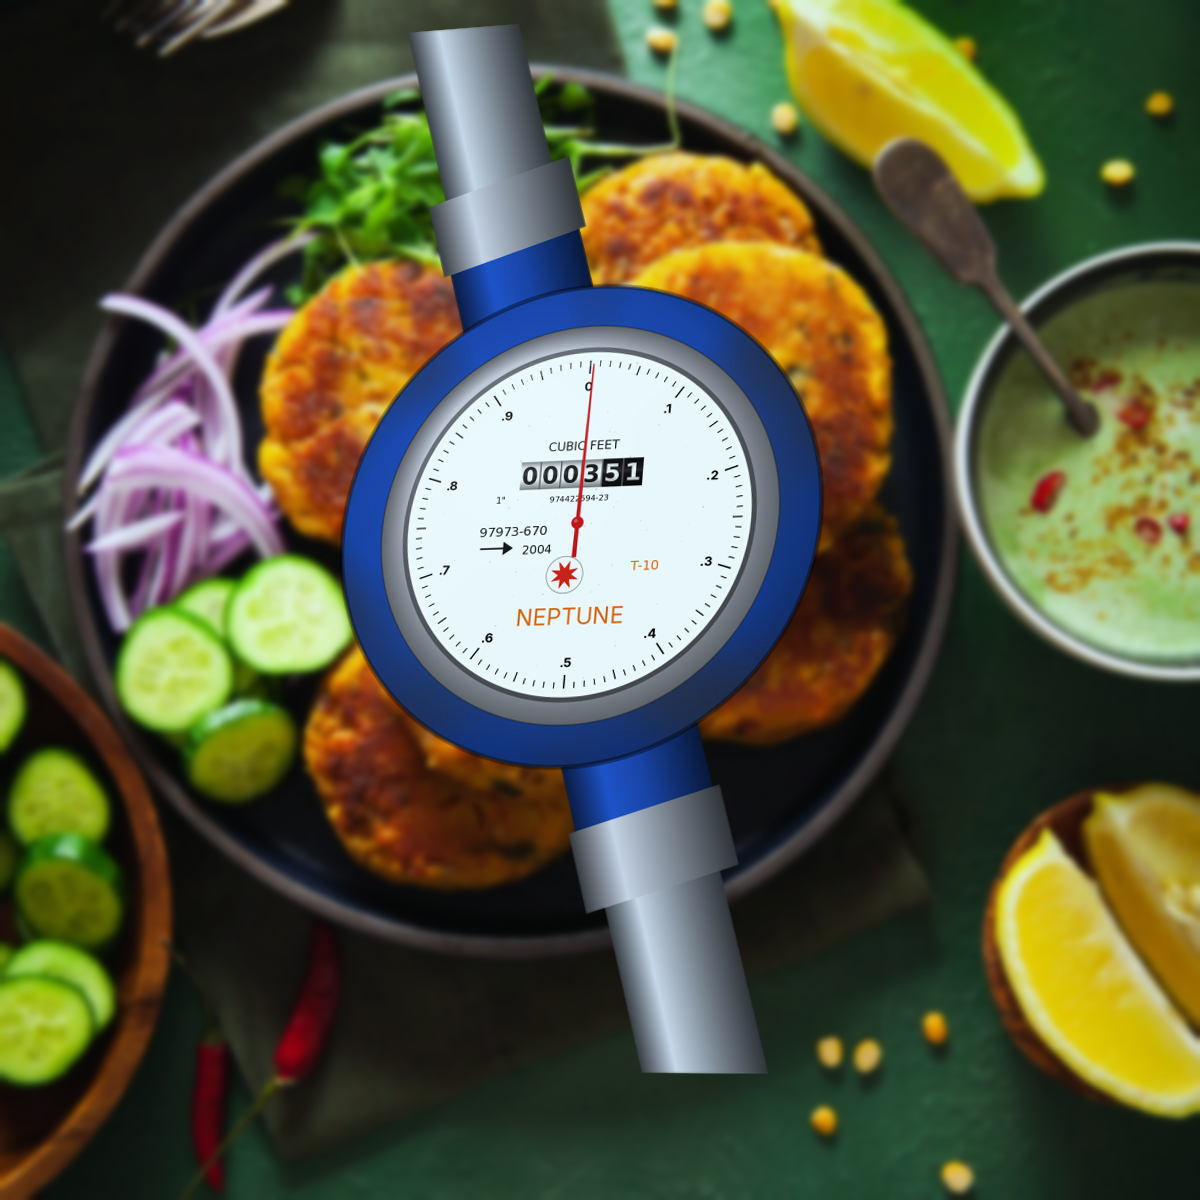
351.00 ft³
